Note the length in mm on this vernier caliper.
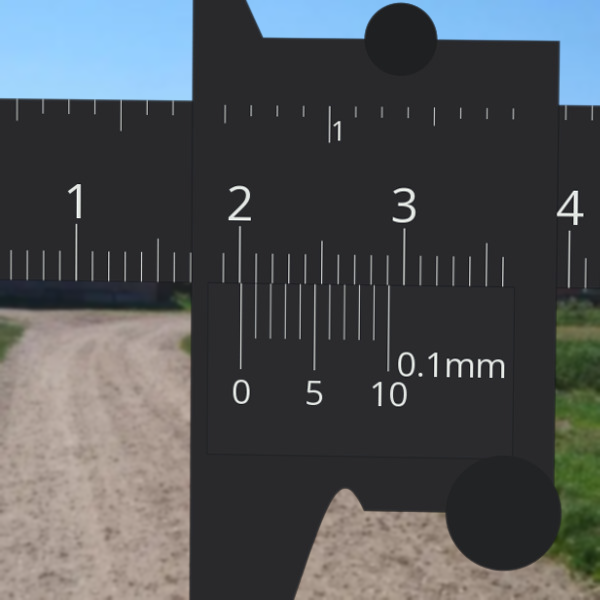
20.1 mm
